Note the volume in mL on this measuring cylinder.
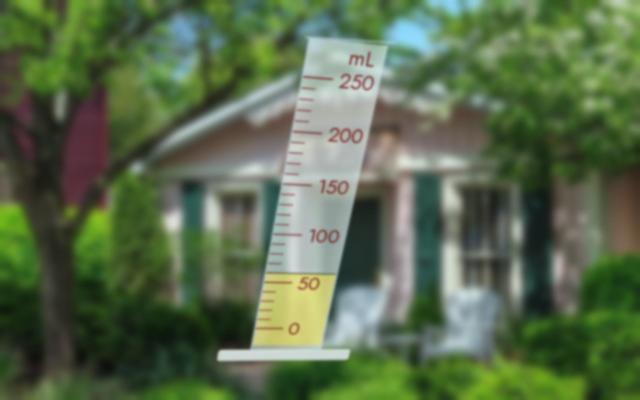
60 mL
